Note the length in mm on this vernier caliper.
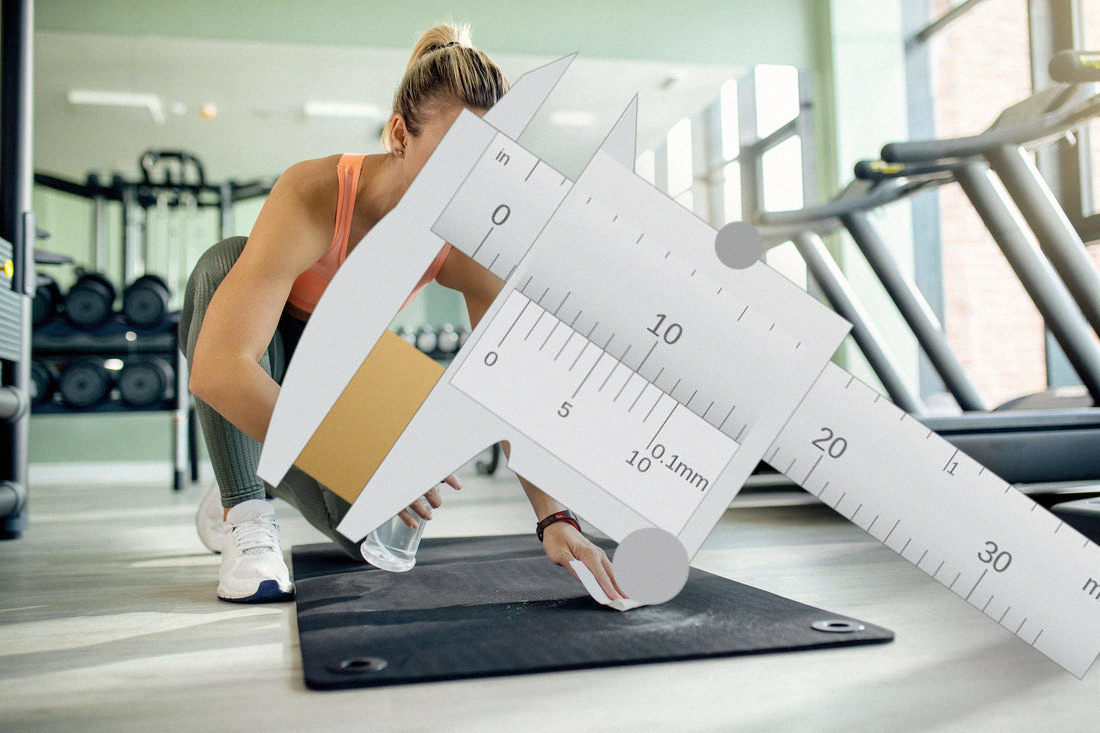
3.6 mm
